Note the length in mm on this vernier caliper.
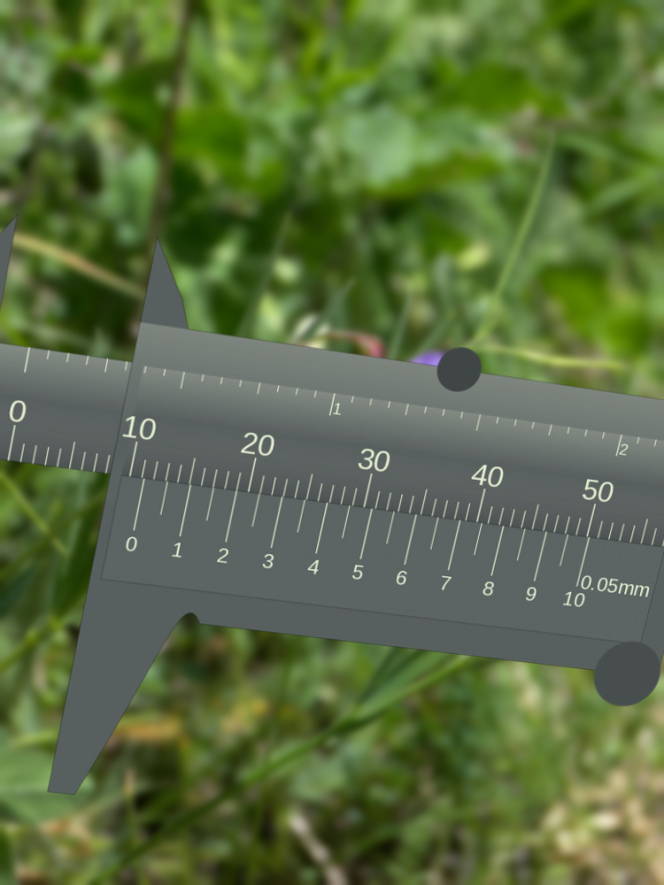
11.2 mm
